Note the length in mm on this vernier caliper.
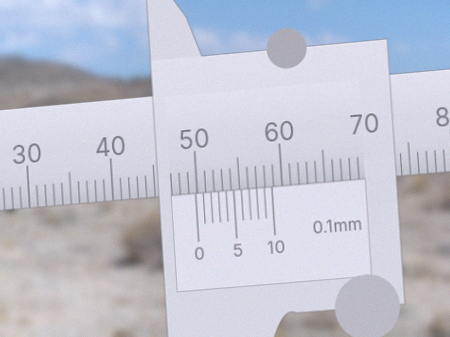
49.8 mm
